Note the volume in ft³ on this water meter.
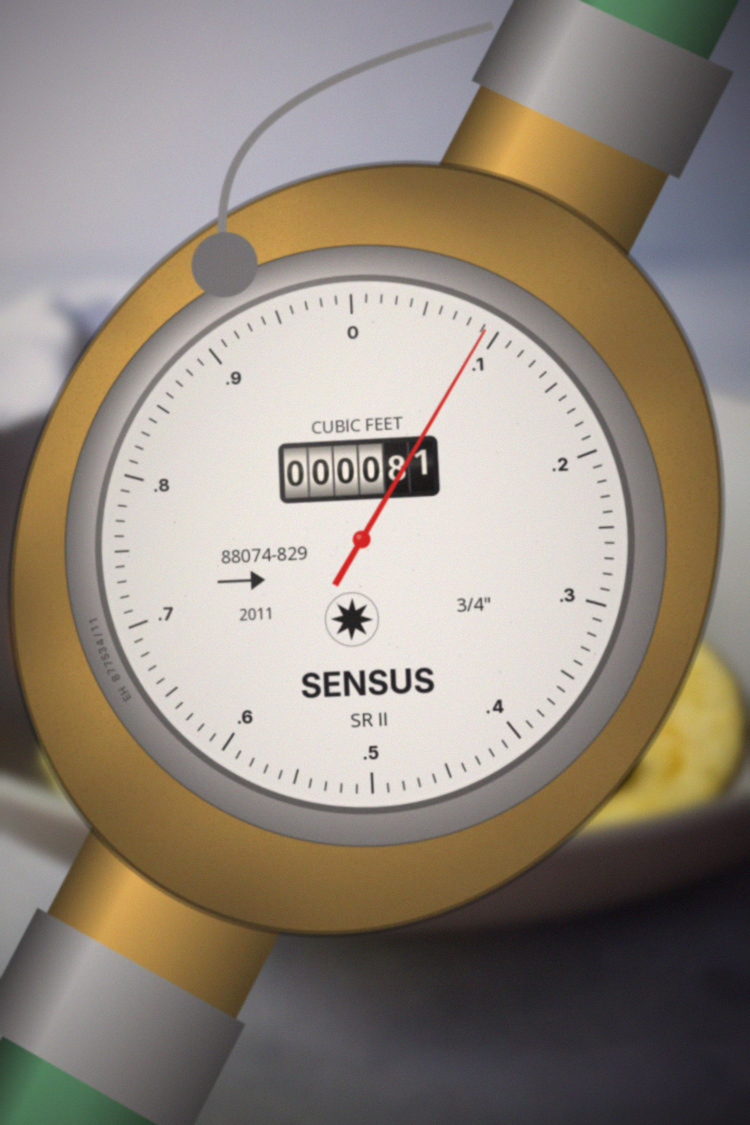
81.09 ft³
